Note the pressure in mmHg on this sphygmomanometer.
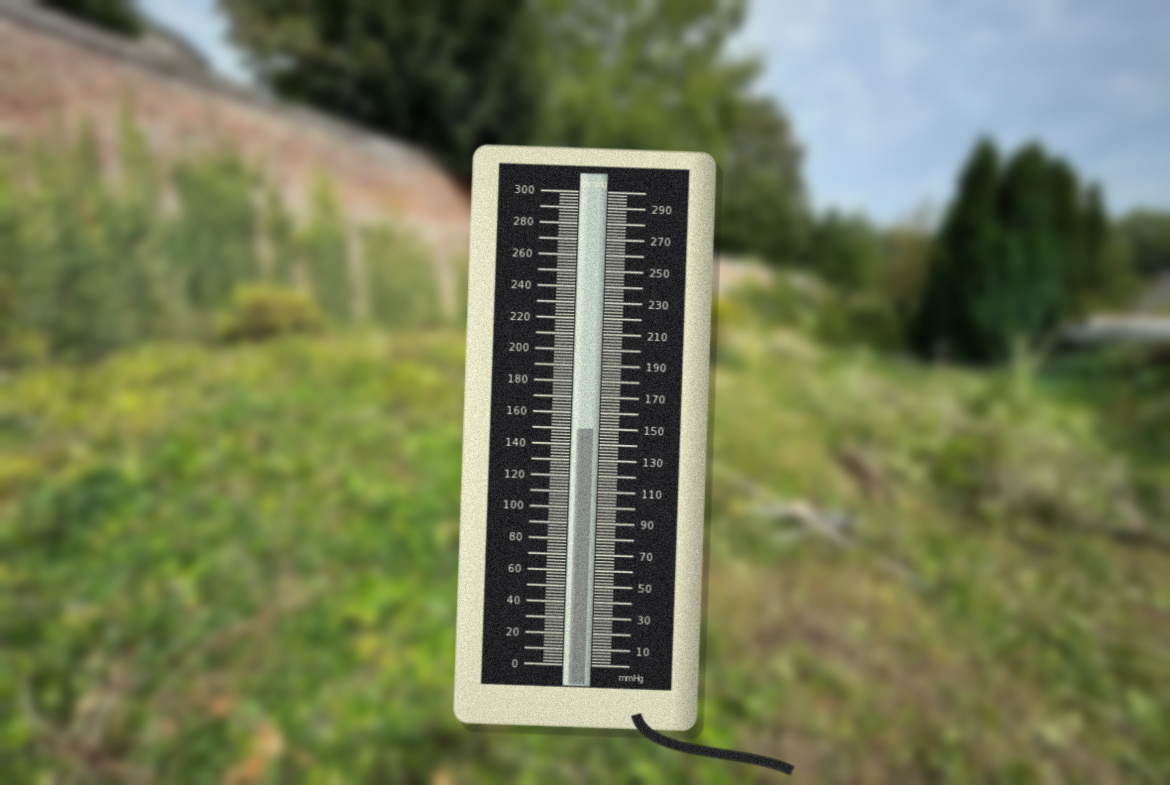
150 mmHg
